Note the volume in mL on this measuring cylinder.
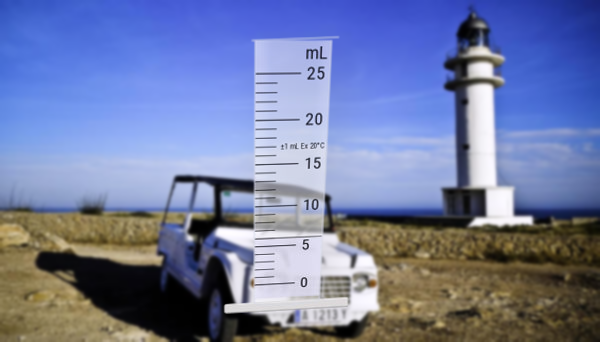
6 mL
